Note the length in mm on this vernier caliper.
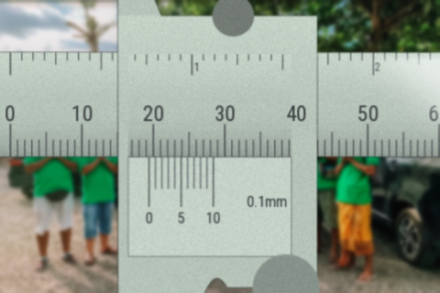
19.4 mm
